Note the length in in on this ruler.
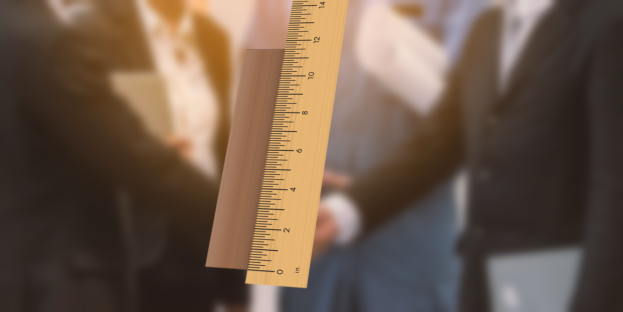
11.5 in
